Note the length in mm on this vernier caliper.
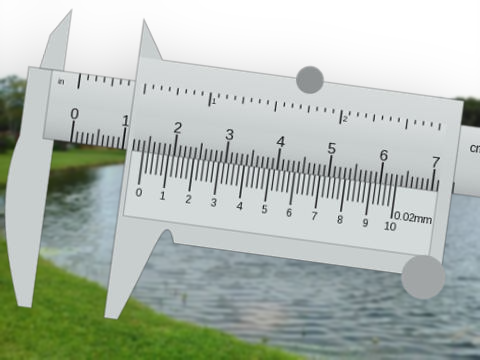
14.0 mm
